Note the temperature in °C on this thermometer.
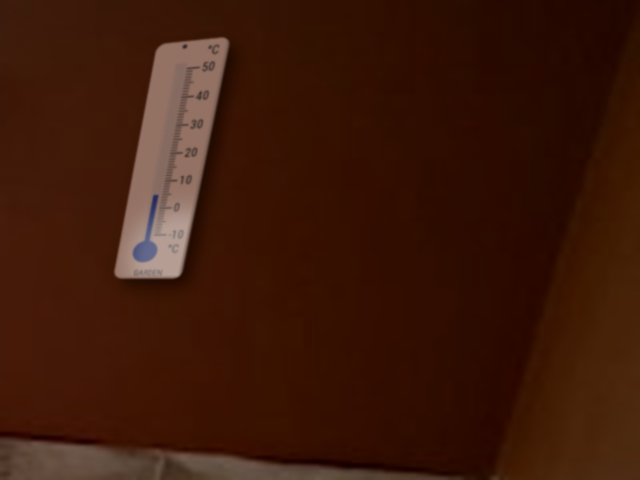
5 °C
